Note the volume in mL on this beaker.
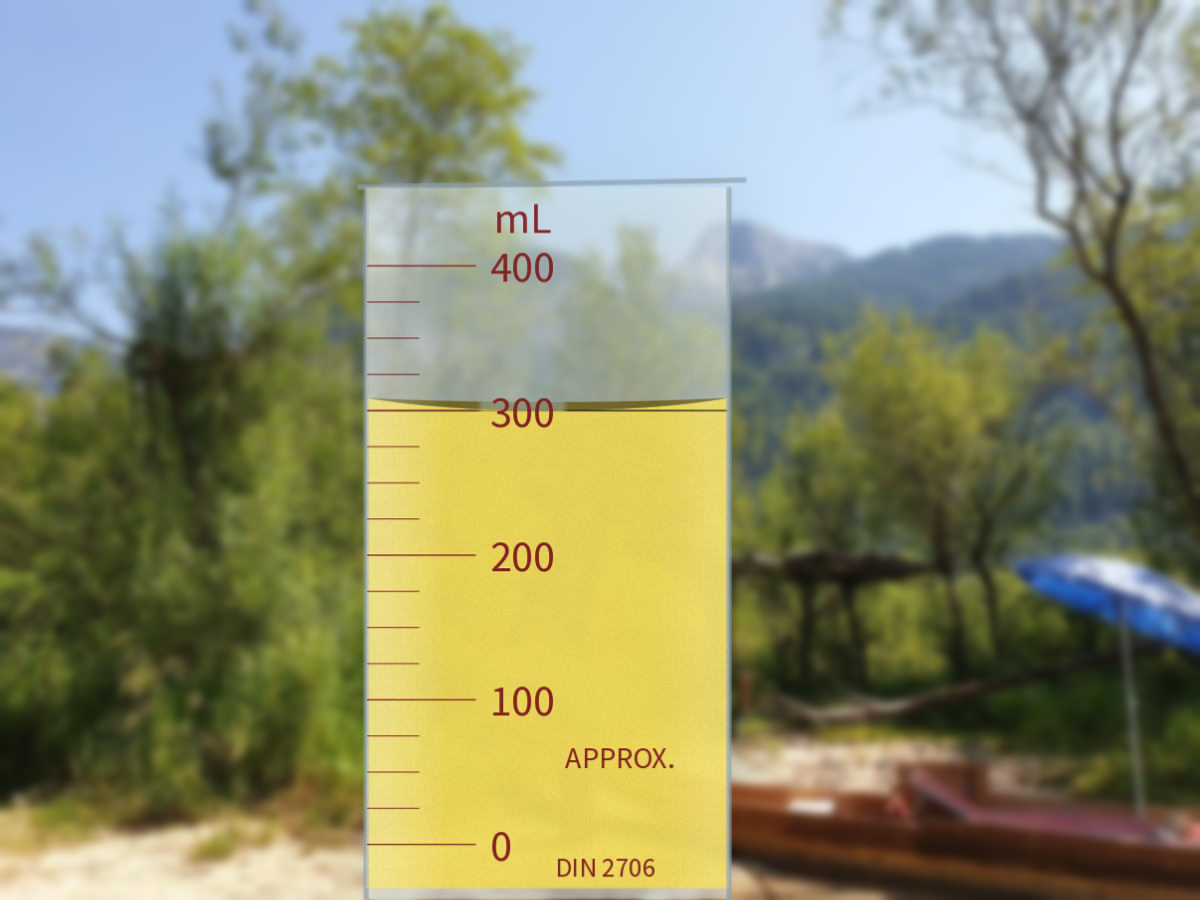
300 mL
